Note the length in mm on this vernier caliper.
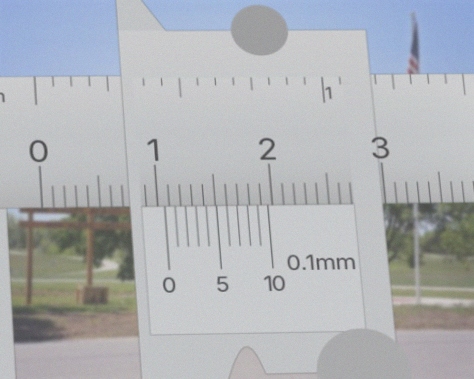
10.6 mm
